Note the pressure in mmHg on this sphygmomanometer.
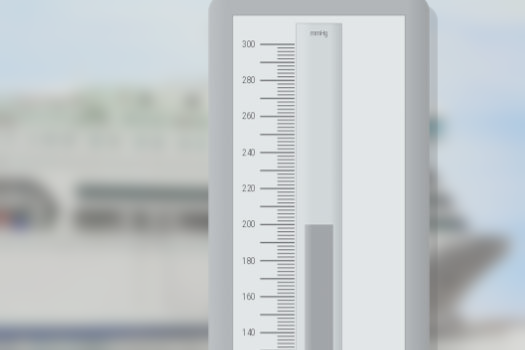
200 mmHg
